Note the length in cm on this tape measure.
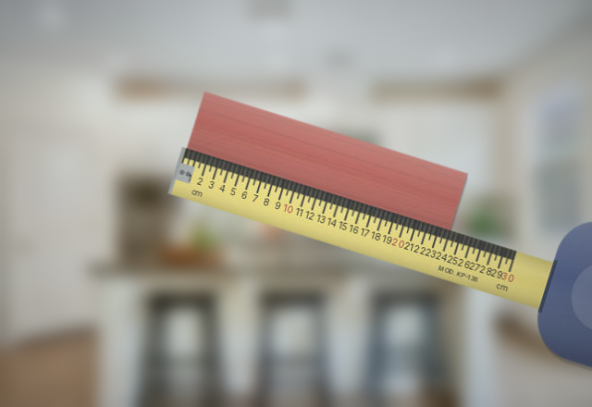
24 cm
